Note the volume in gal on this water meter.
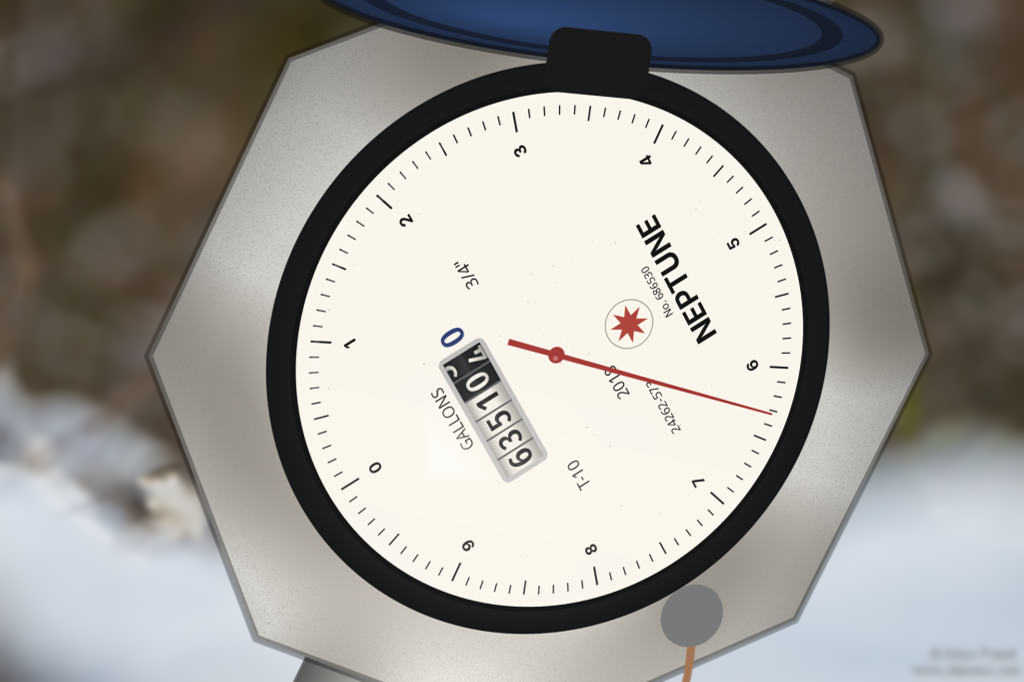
6351036.3 gal
